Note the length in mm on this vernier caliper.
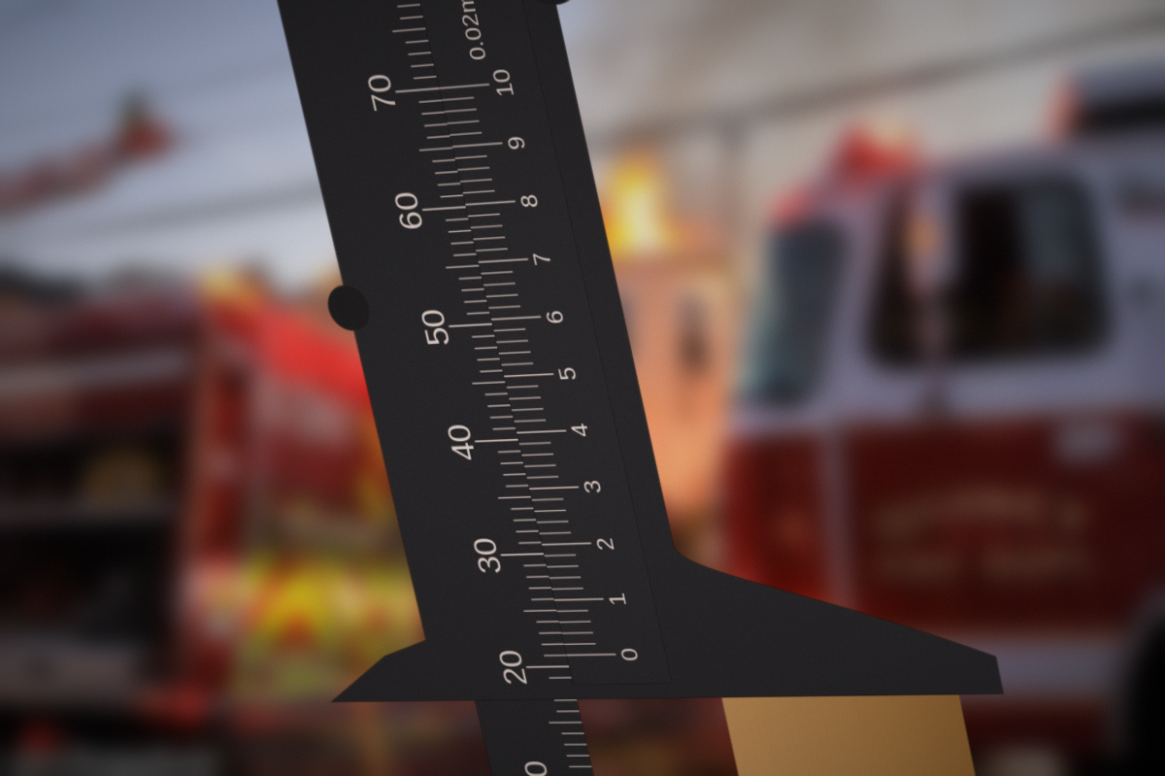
21.0 mm
